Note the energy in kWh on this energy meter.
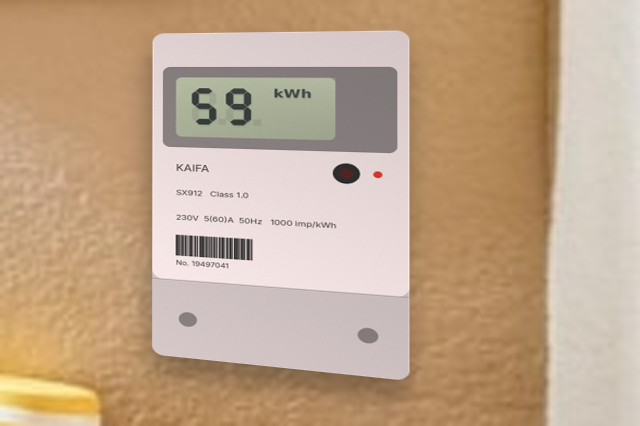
59 kWh
